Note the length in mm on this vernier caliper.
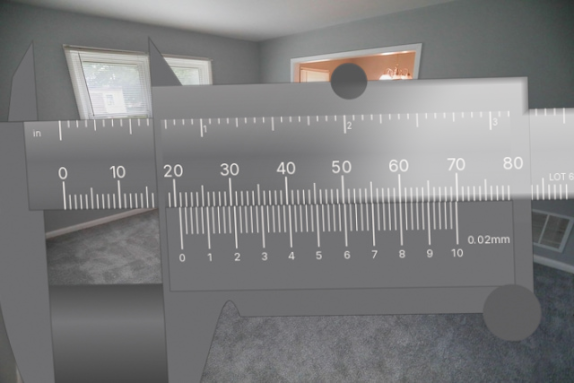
20.8 mm
